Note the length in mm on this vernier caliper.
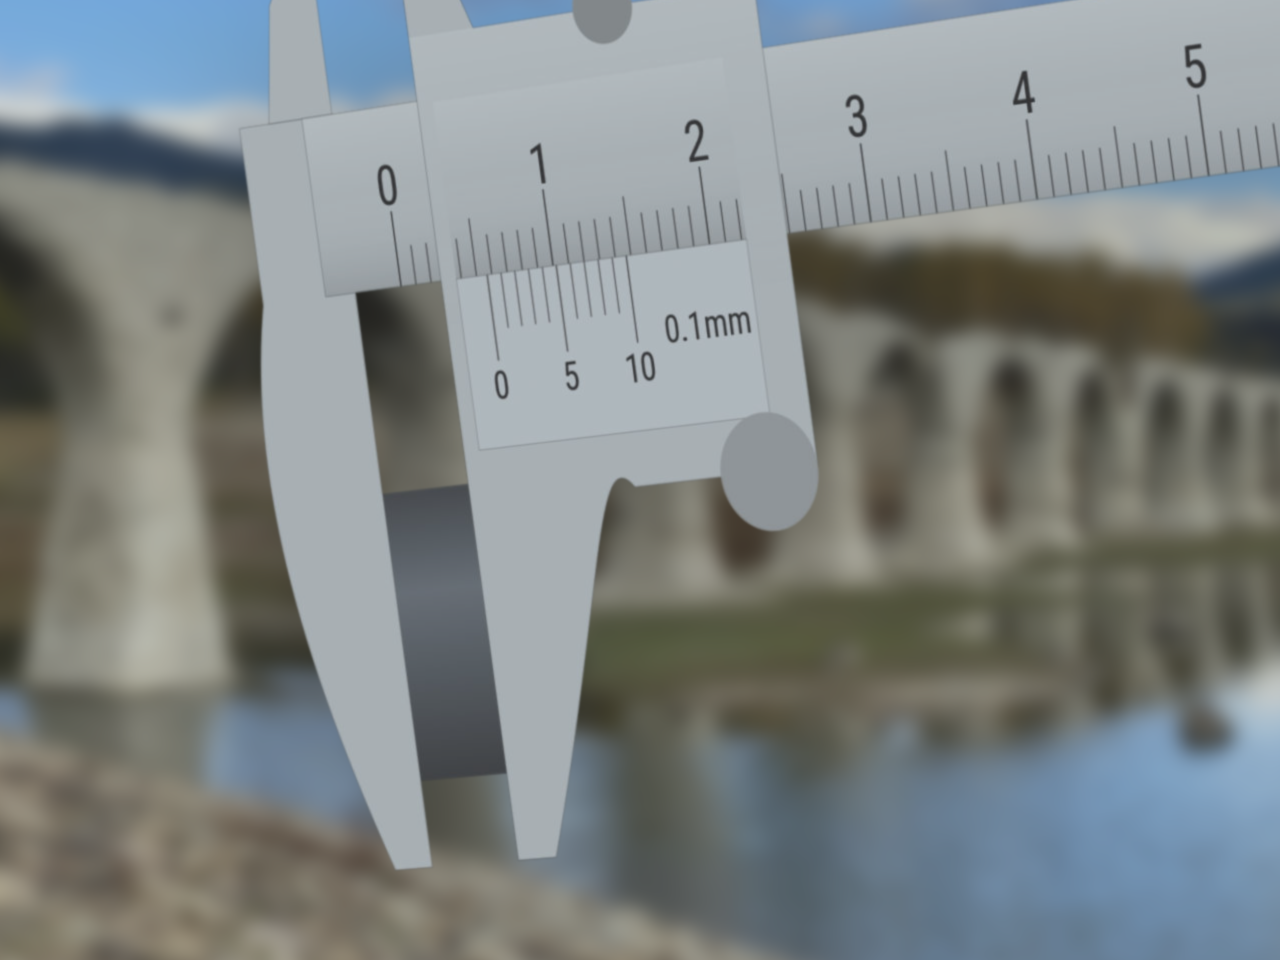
5.7 mm
